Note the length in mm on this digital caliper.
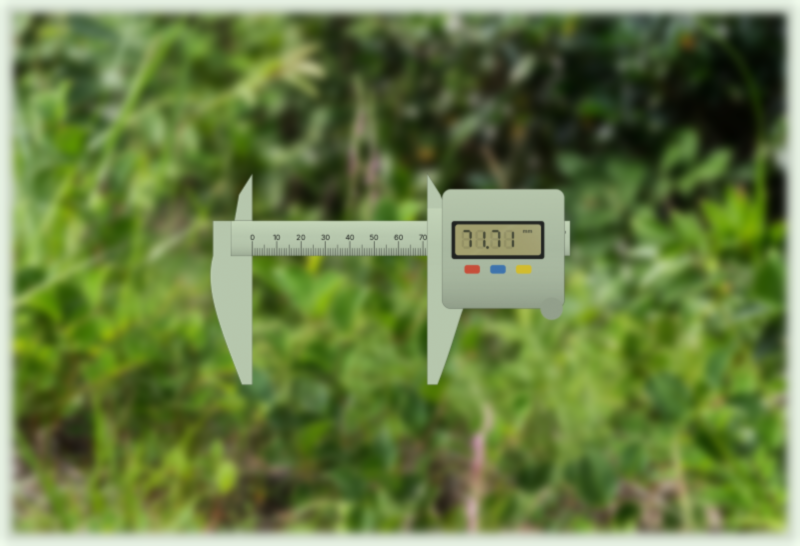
71.71 mm
